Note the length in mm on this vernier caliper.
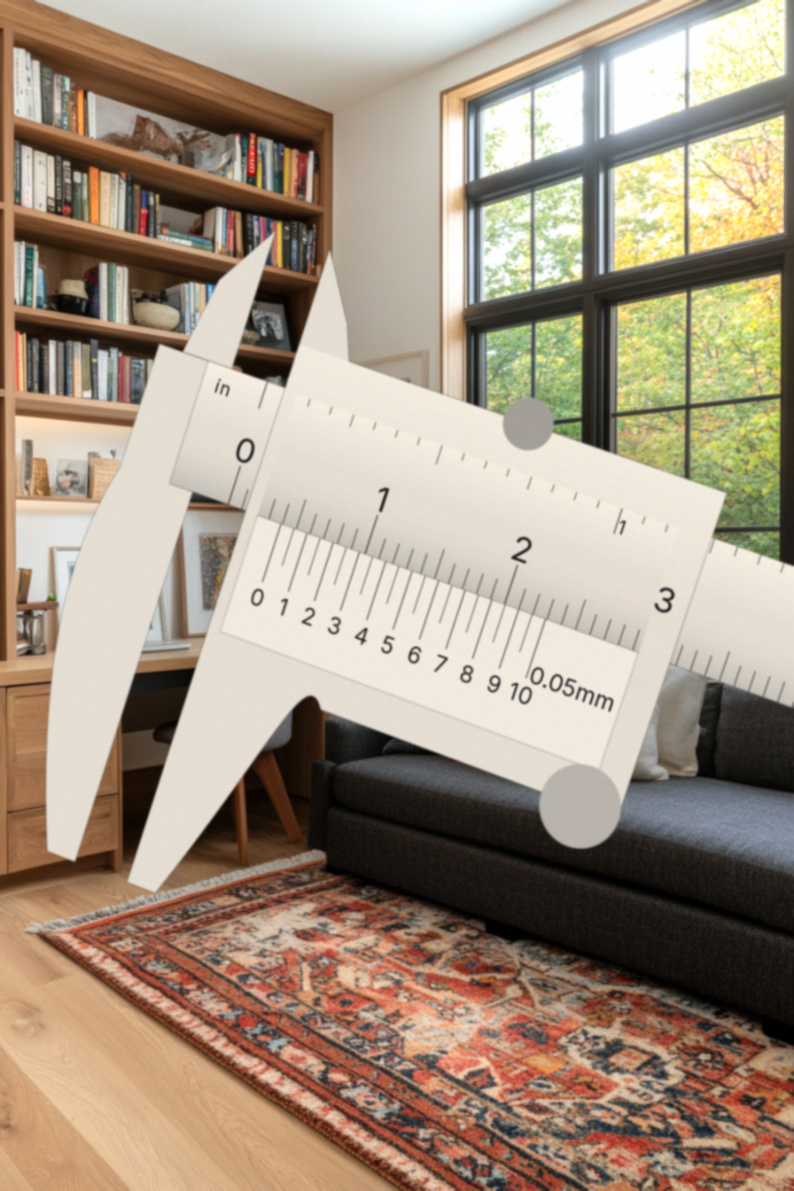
3.9 mm
